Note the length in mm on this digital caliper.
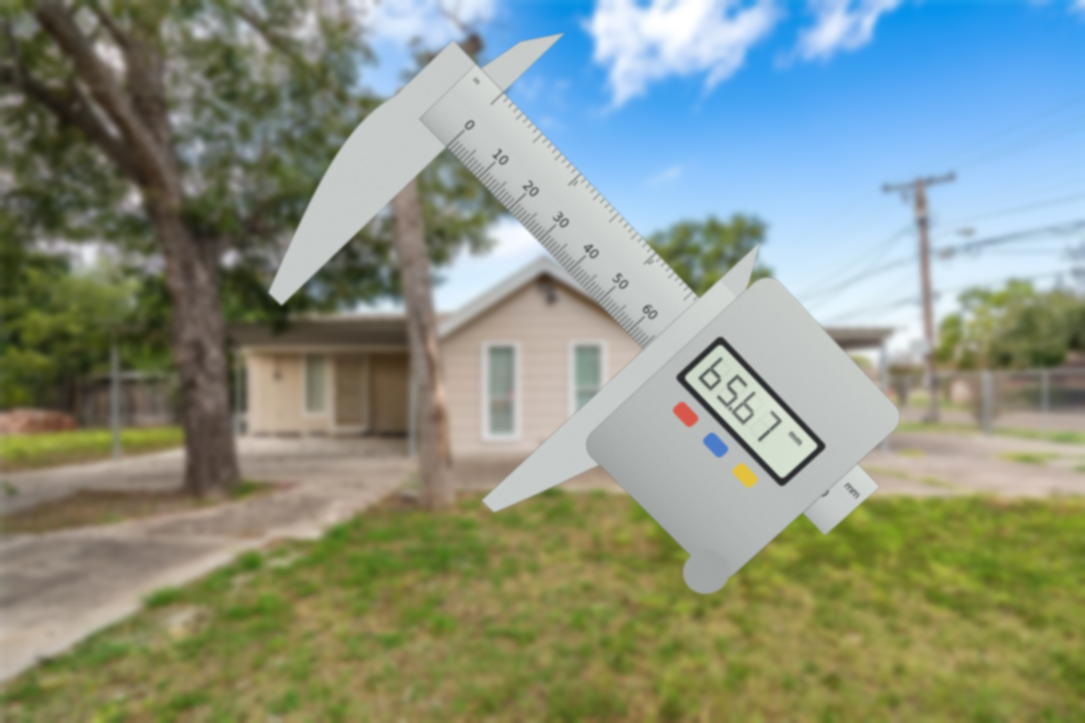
65.67 mm
